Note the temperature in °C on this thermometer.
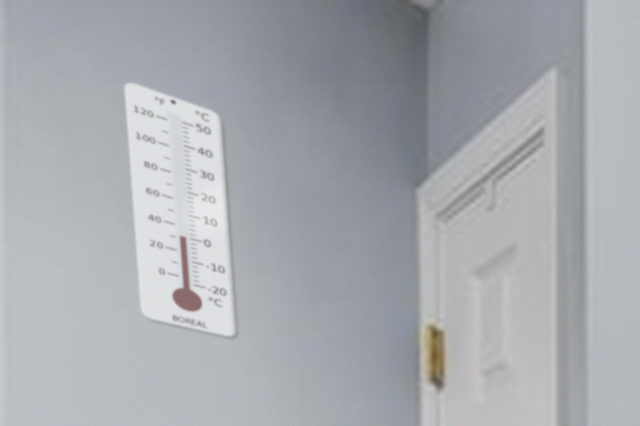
0 °C
